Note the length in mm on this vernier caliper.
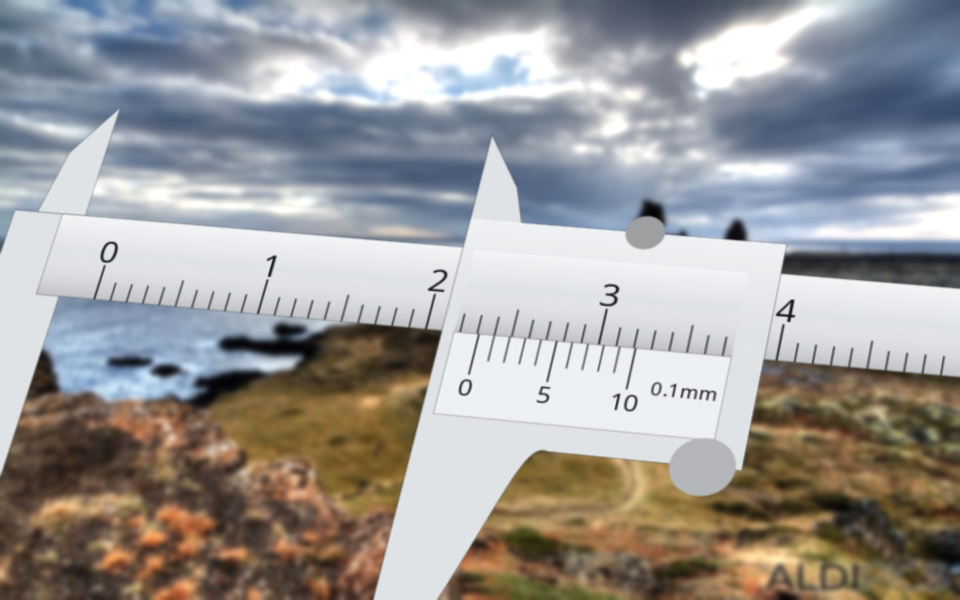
23.1 mm
